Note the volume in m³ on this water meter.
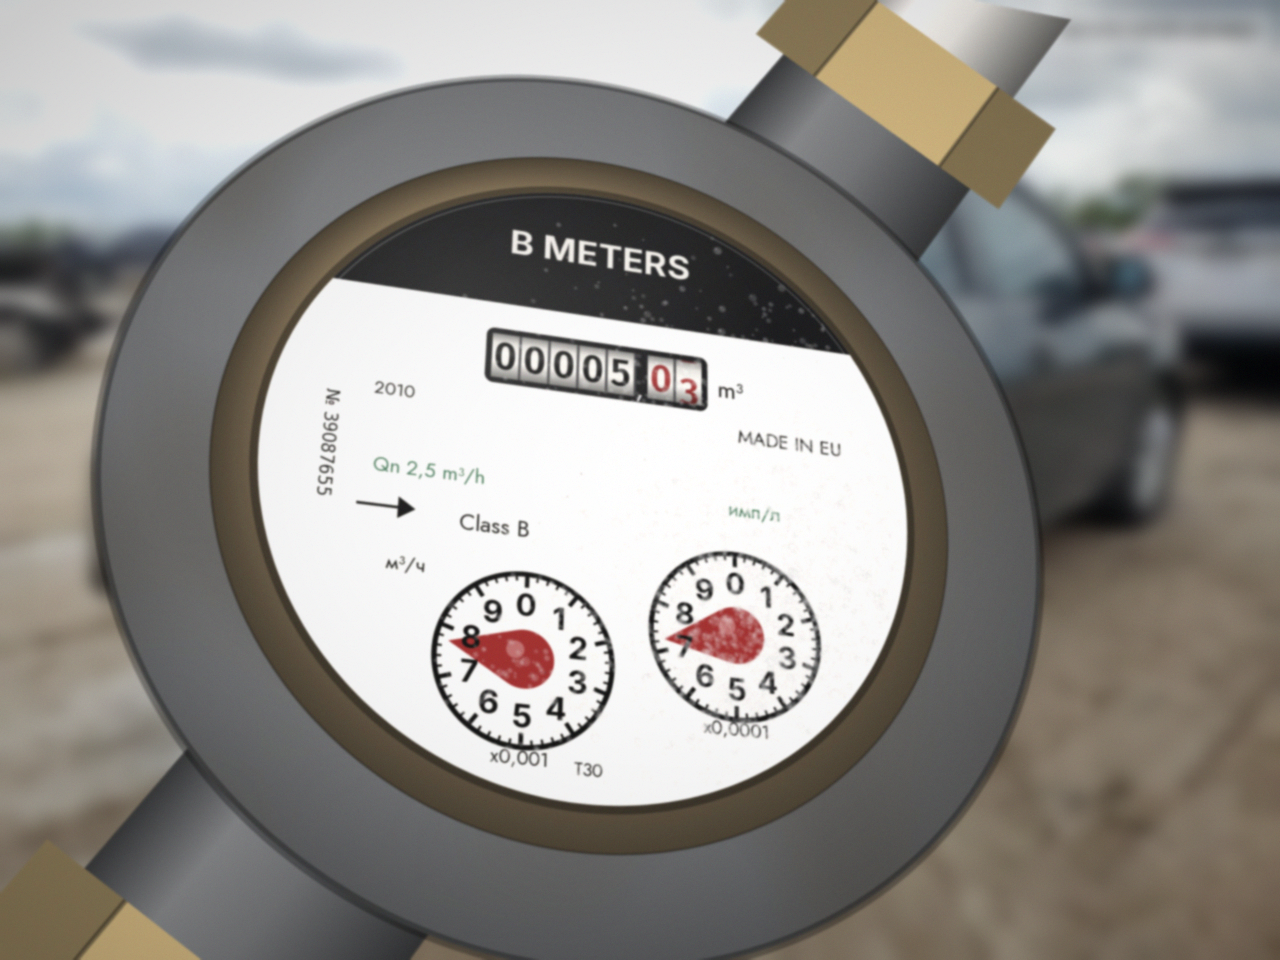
5.0277 m³
